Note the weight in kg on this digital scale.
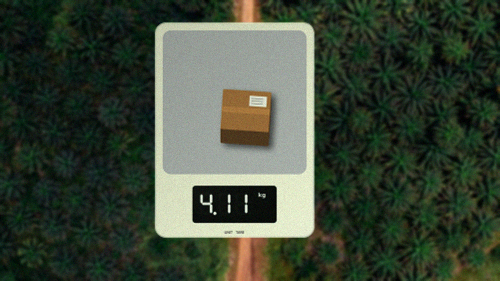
4.11 kg
